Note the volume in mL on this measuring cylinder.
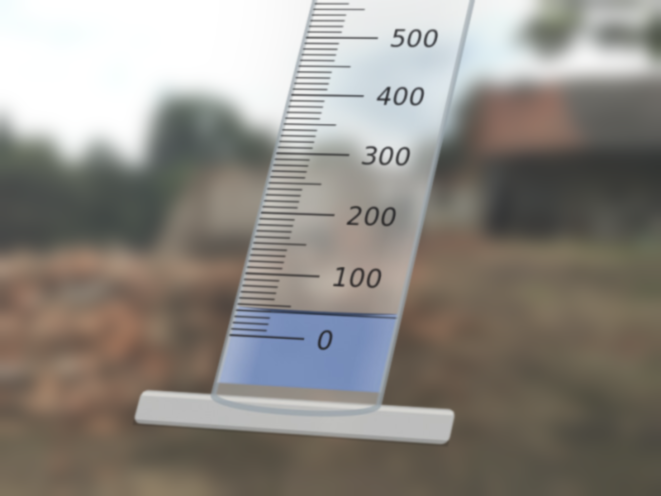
40 mL
